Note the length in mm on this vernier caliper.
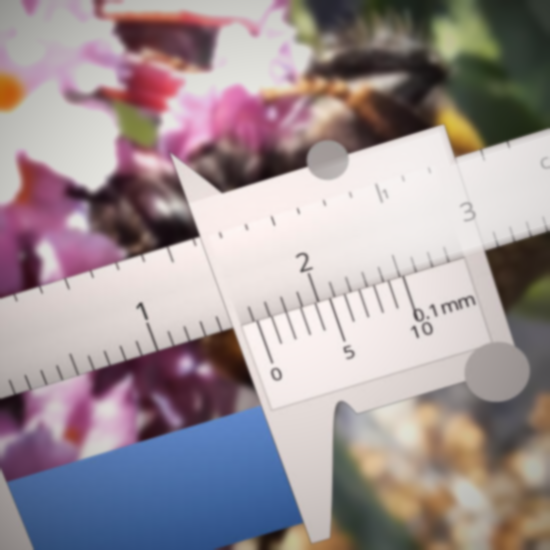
16.2 mm
